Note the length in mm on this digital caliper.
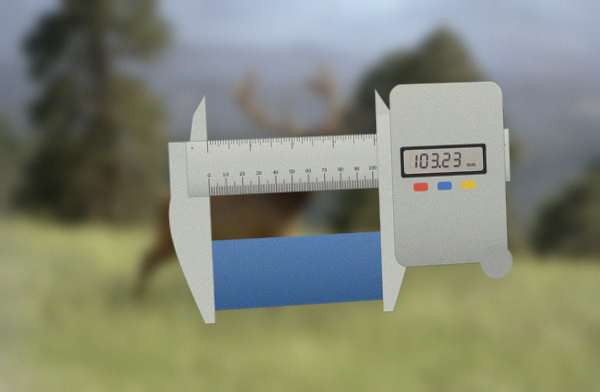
103.23 mm
